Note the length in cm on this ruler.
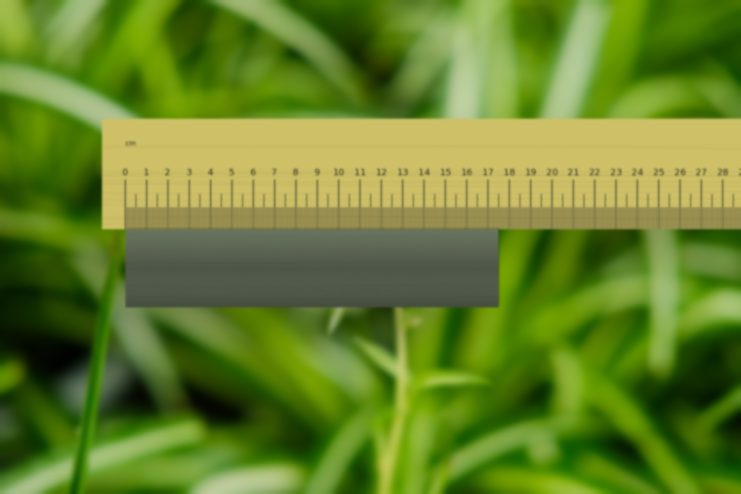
17.5 cm
